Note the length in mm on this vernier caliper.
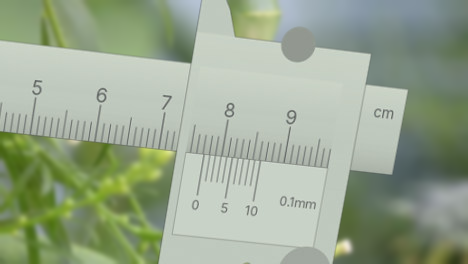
77.2 mm
